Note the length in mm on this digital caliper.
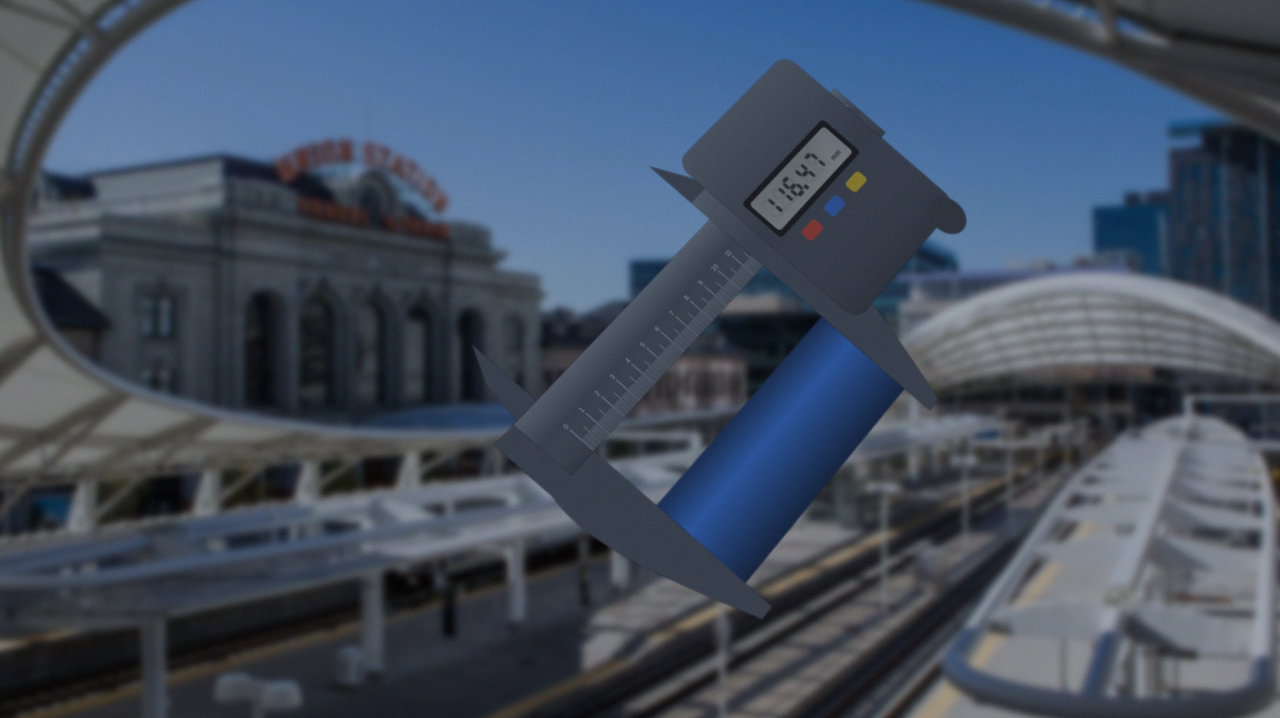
116.47 mm
